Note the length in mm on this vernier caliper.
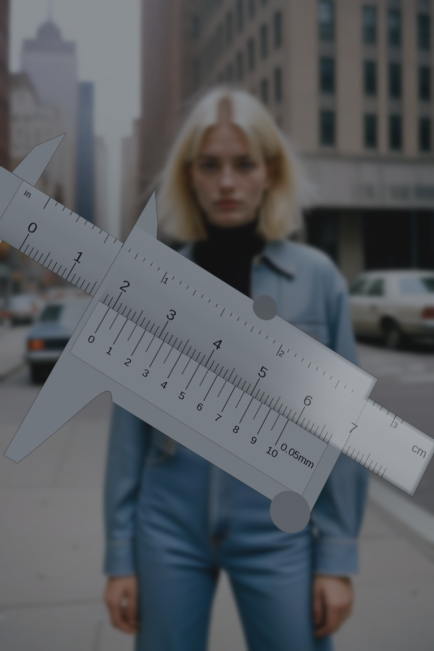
19.4 mm
